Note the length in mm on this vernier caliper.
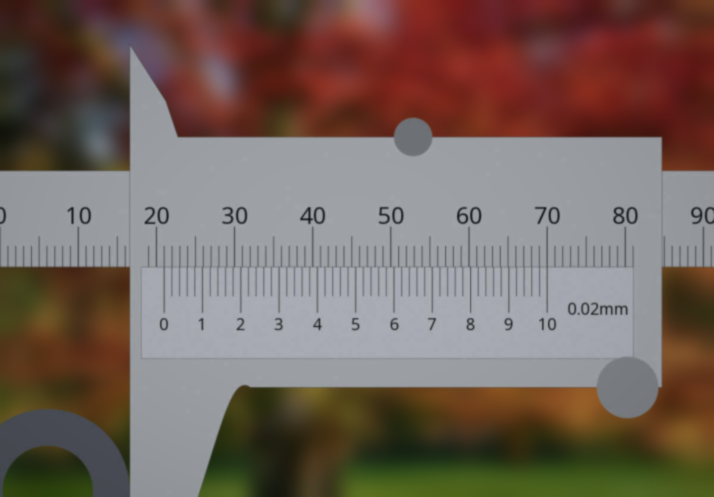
21.0 mm
